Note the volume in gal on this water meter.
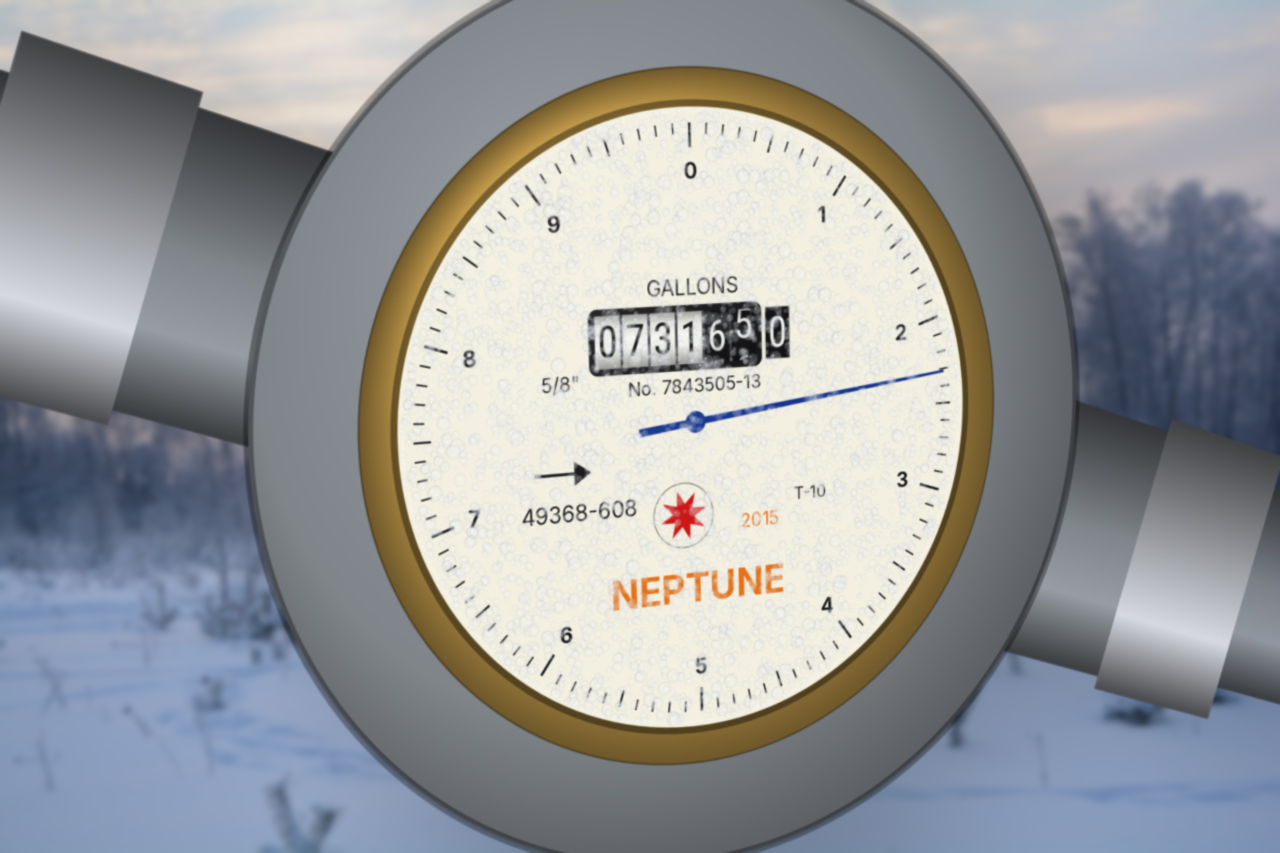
731652.3 gal
